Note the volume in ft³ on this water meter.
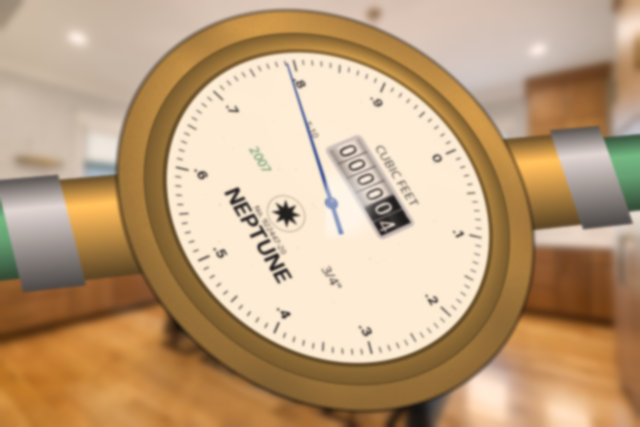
3.79 ft³
